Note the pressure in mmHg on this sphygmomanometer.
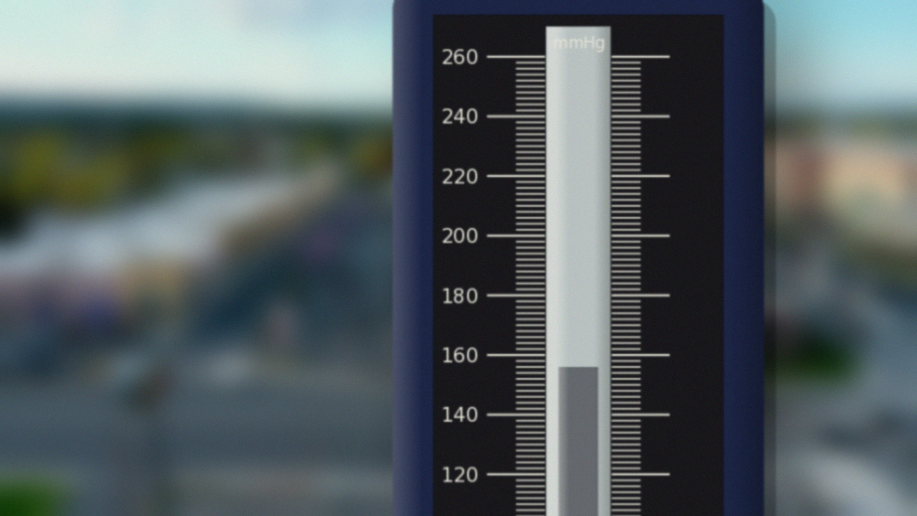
156 mmHg
